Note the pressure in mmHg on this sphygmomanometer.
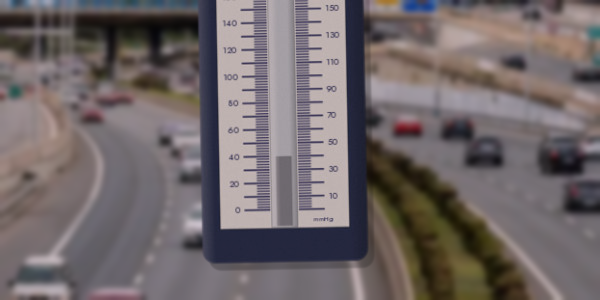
40 mmHg
